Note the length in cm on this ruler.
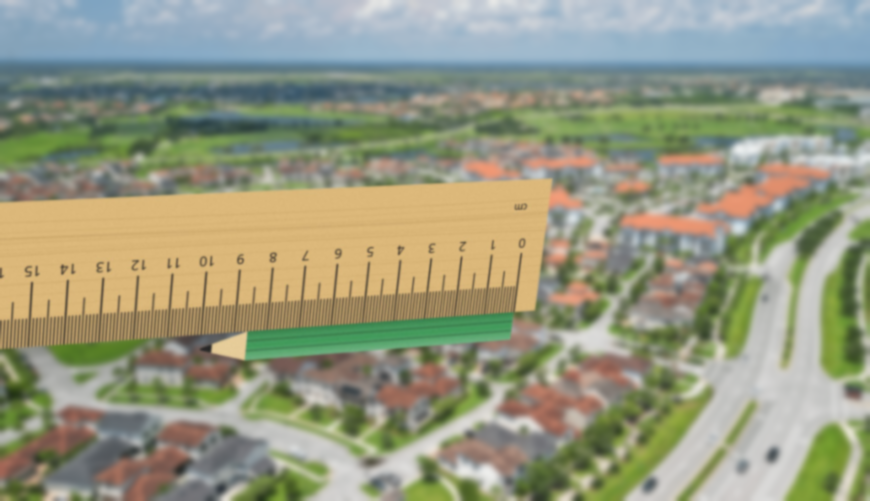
10 cm
